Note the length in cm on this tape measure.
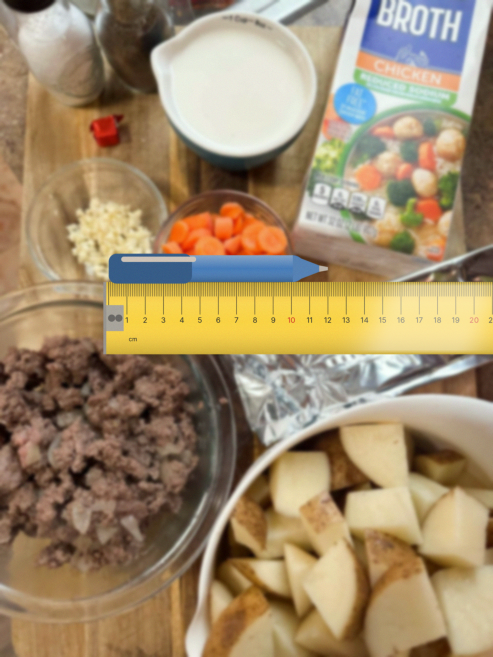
12 cm
